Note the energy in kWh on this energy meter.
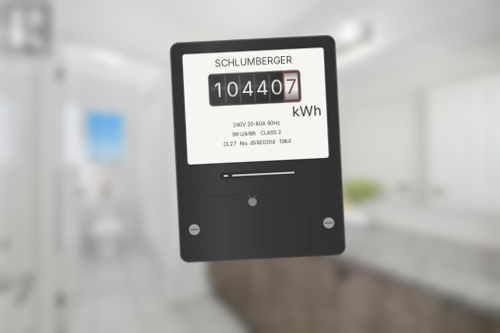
10440.7 kWh
